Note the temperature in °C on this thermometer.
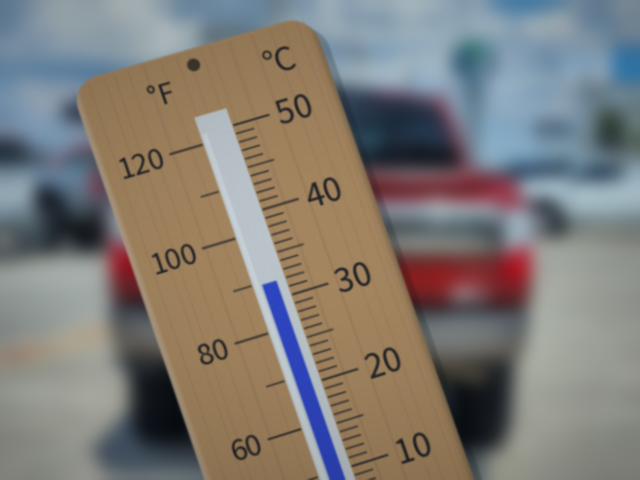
32 °C
